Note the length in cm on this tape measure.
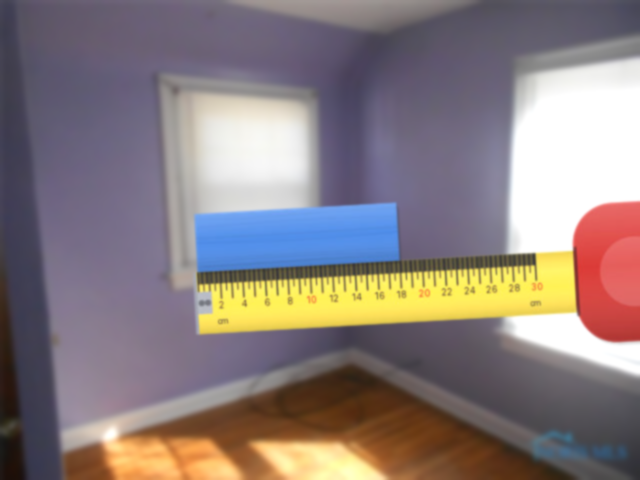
18 cm
